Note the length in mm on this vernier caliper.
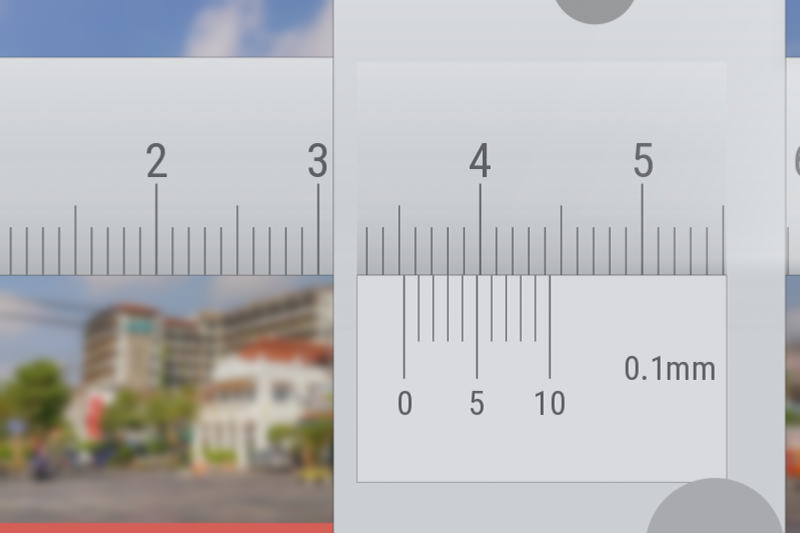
35.3 mm
